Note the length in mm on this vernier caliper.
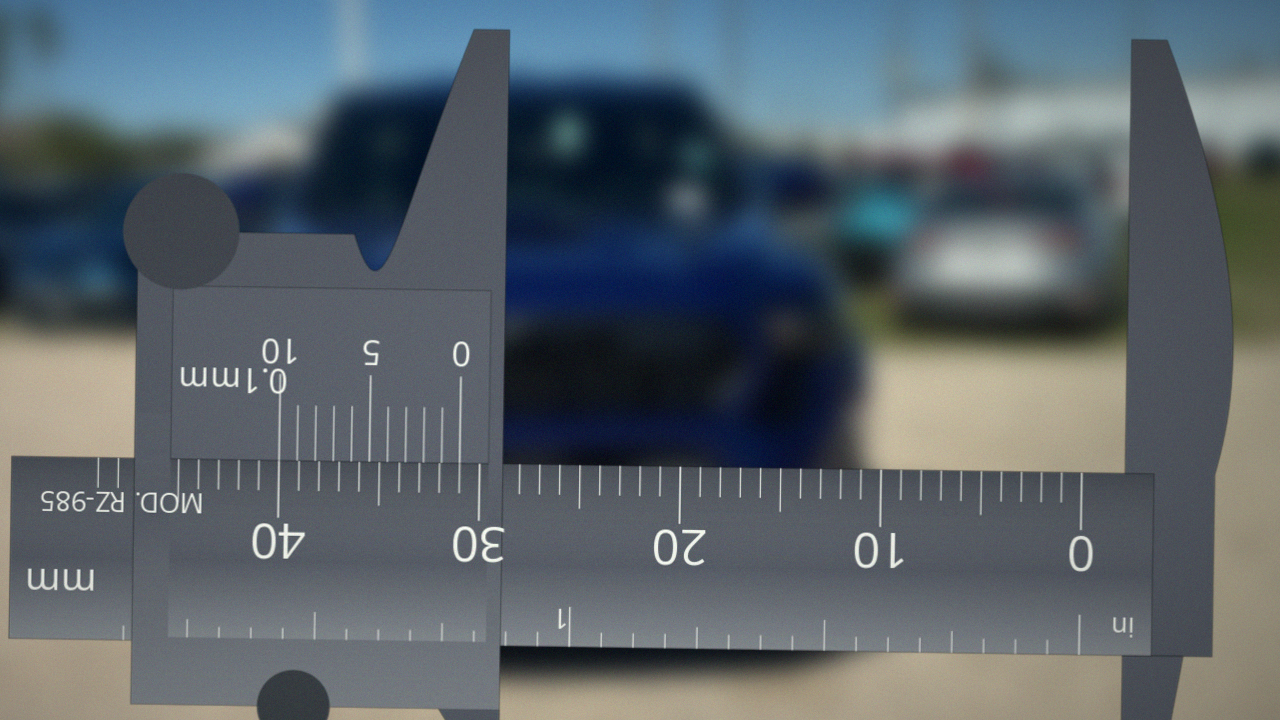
31.0 mm
